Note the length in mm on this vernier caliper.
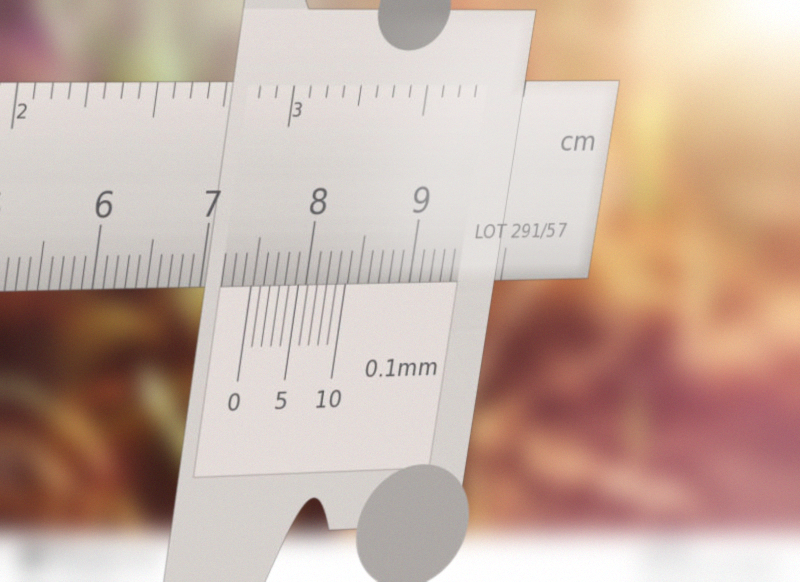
74.8 mm
